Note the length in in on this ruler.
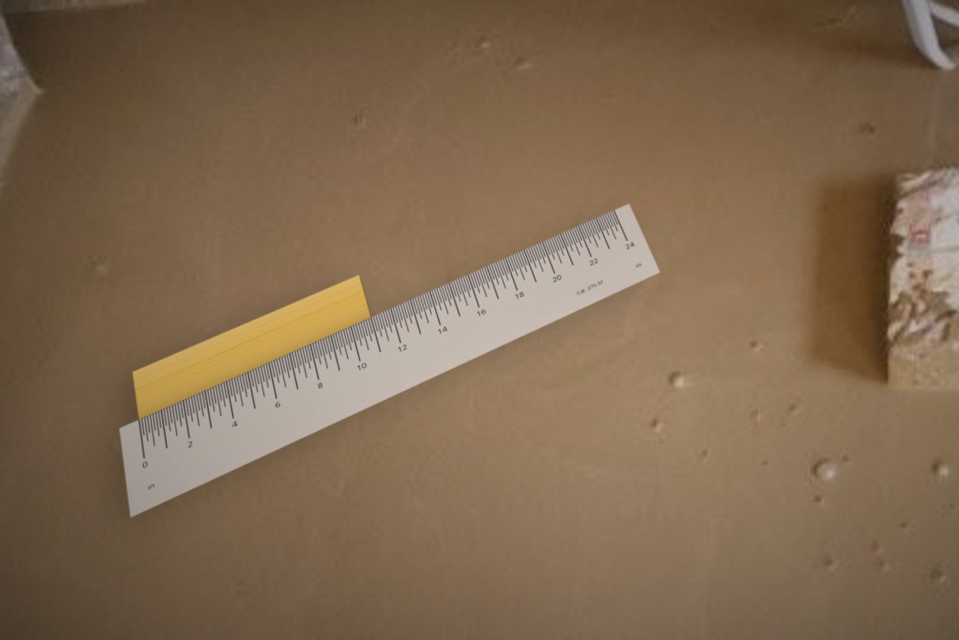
11 in
